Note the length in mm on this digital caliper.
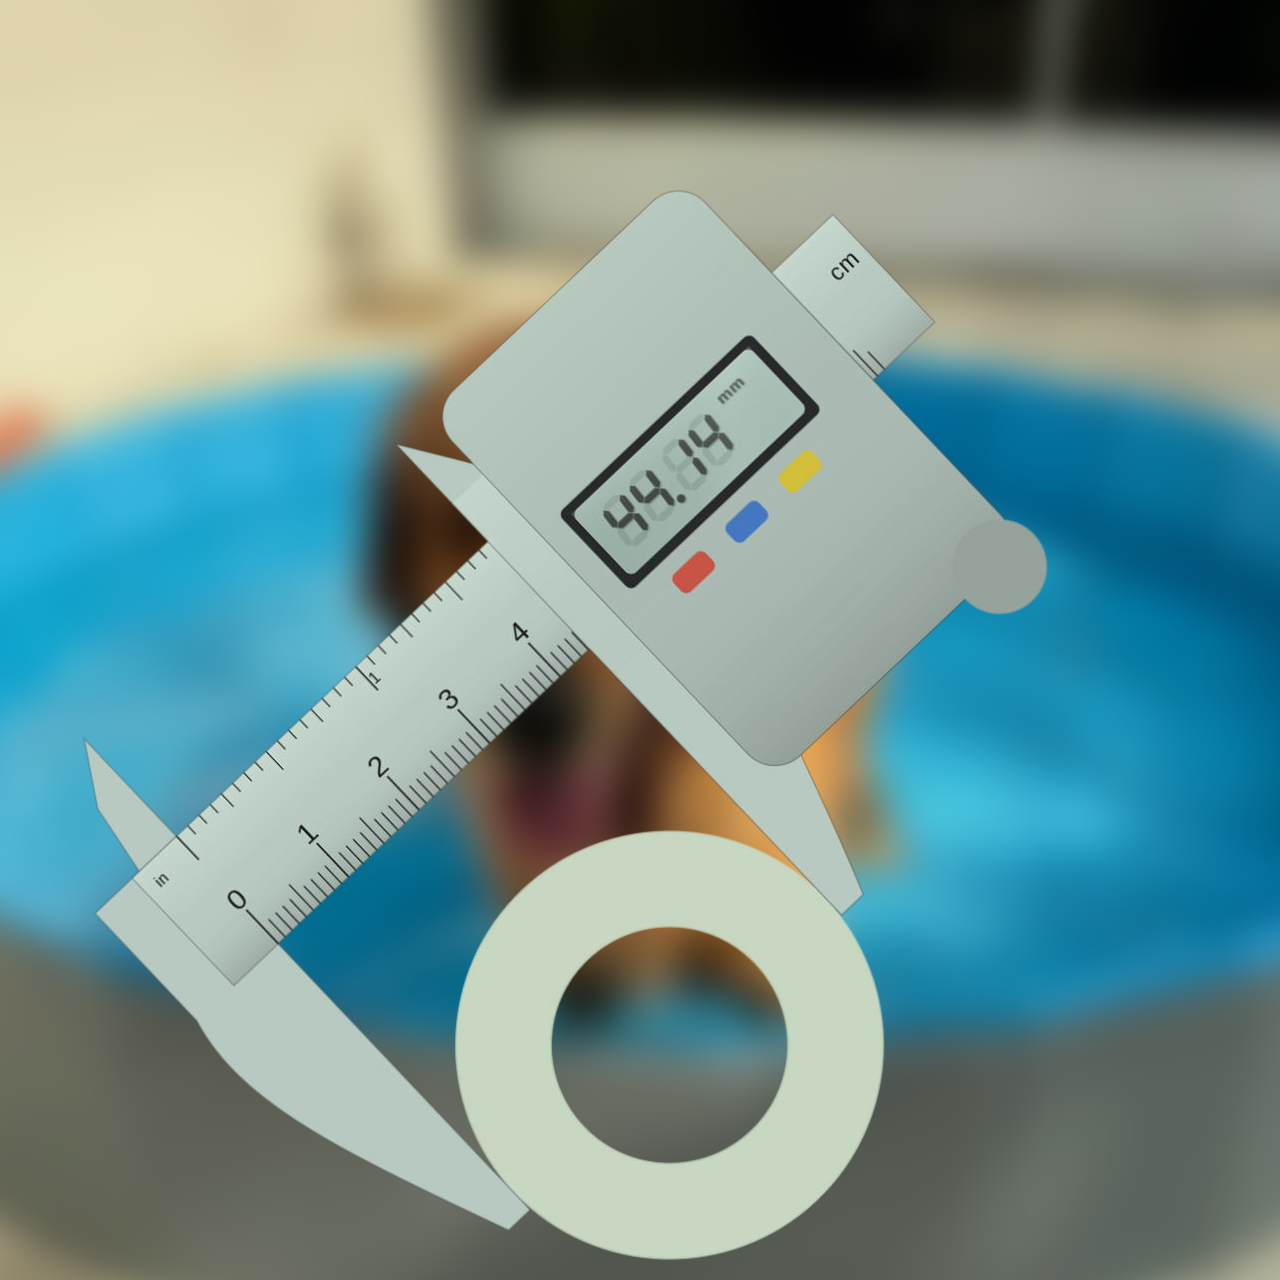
44.14 mm
